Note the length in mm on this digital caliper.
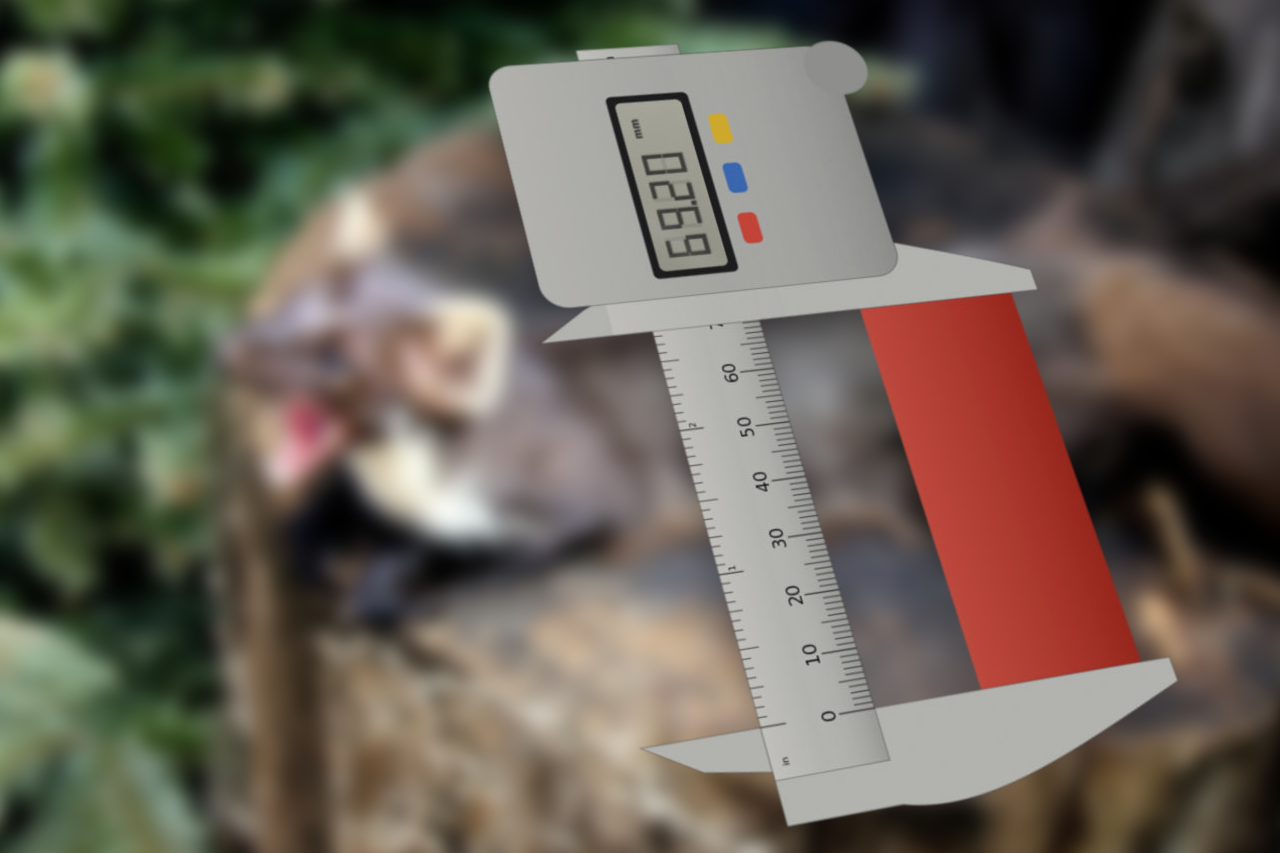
69.20 mm
